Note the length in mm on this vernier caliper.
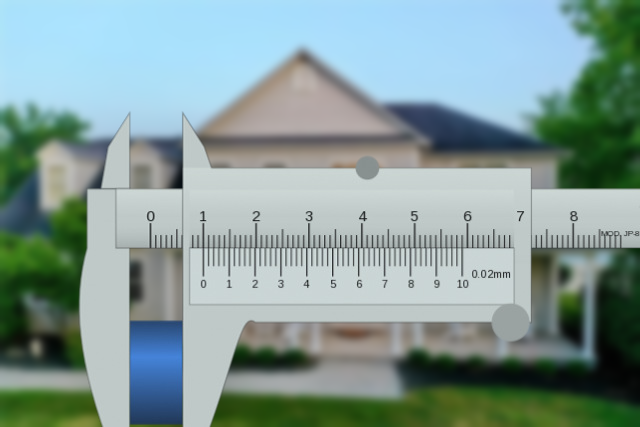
10.0 mm
